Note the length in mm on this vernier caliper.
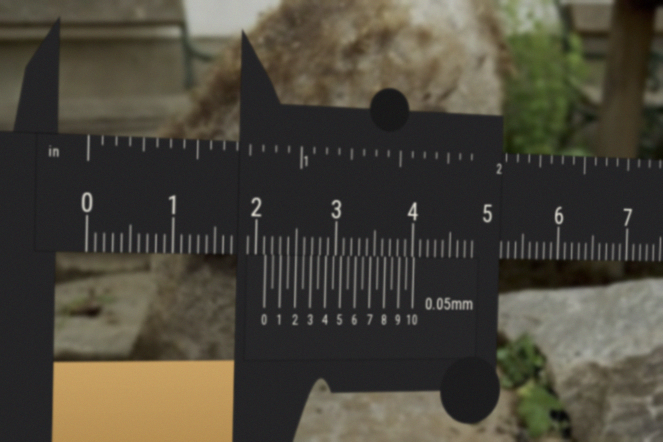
21.2 mm
